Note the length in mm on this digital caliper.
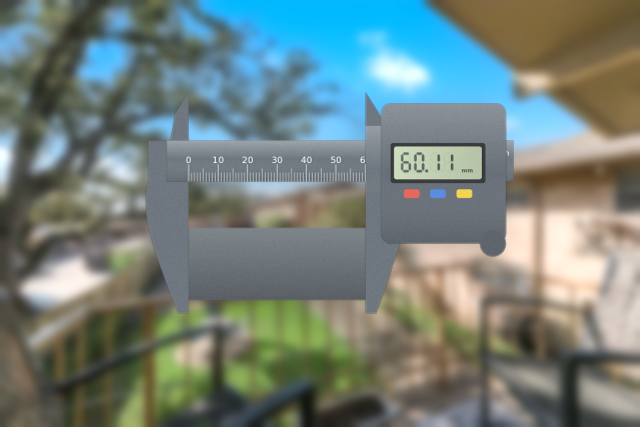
60.11 mm
